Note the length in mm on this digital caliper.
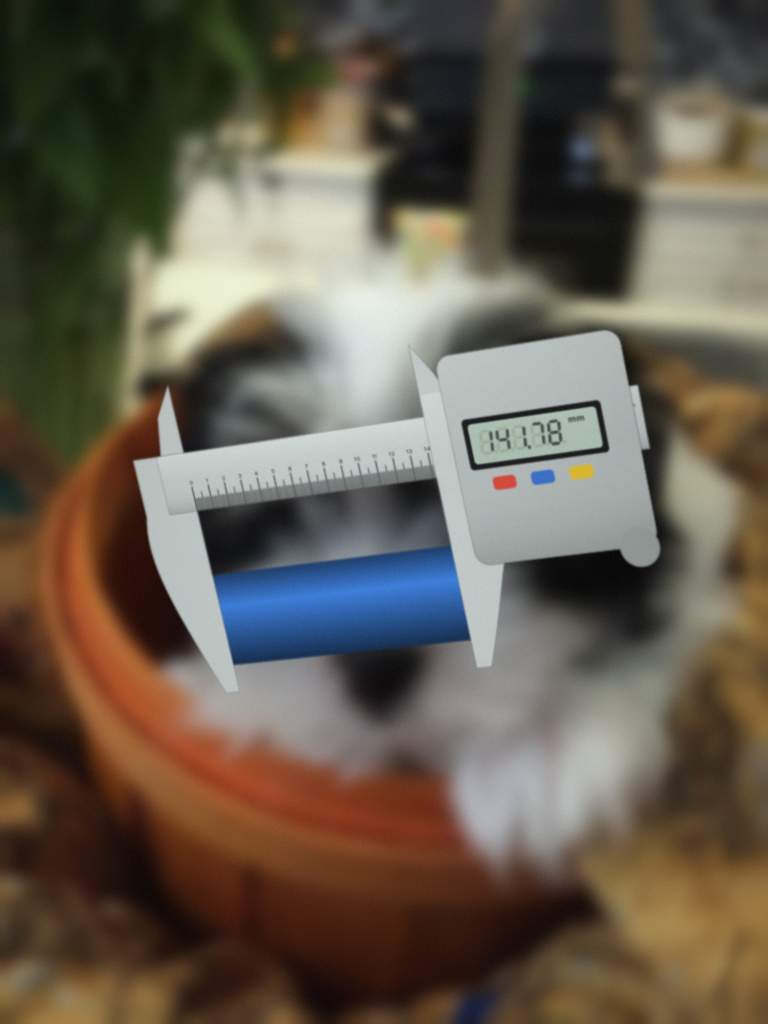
141.78 mm
